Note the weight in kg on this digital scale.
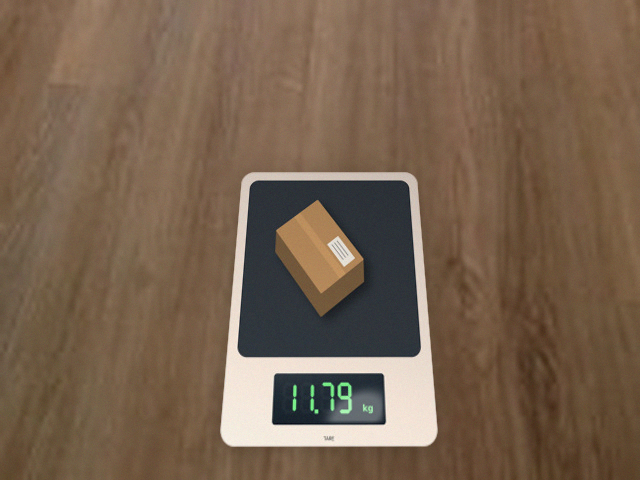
11.79 kg
